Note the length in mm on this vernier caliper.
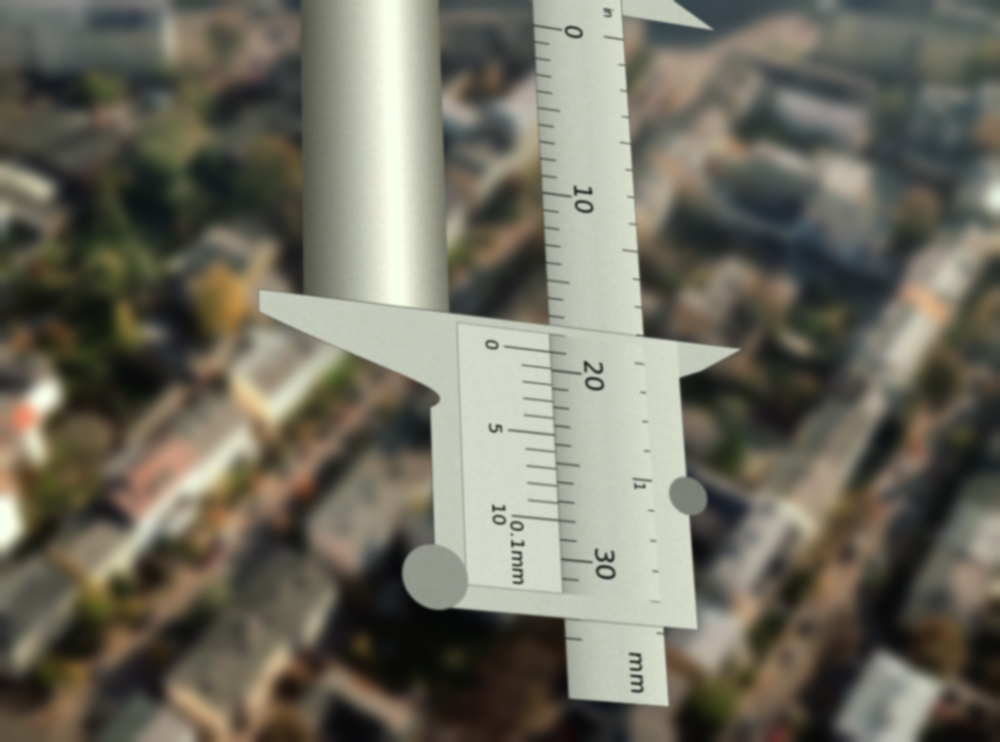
19.0 mm
